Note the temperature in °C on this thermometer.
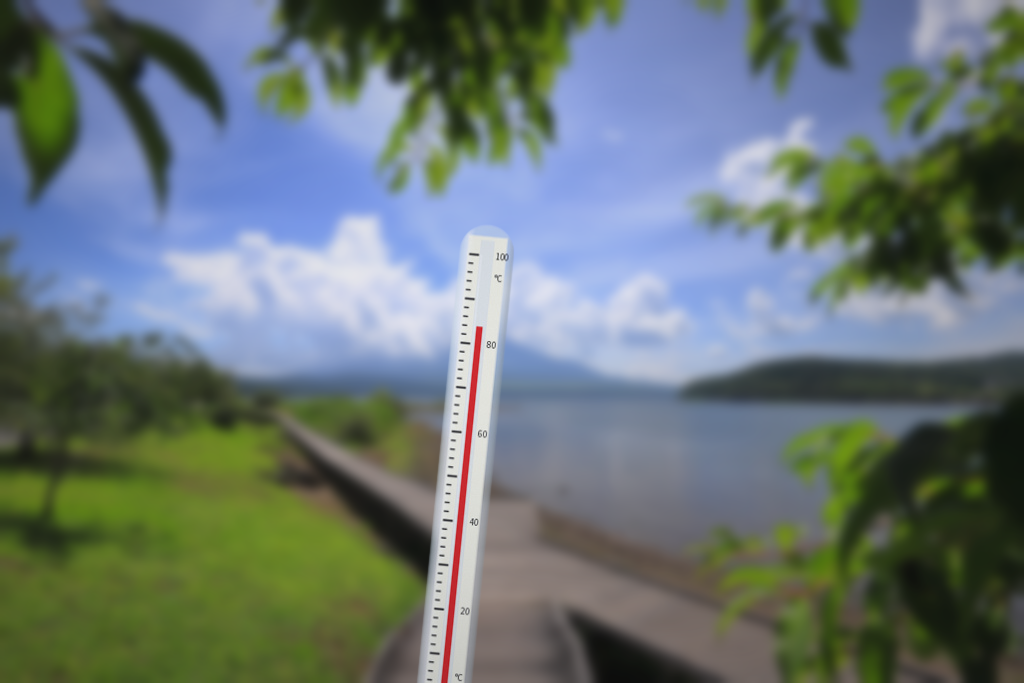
84 °C
